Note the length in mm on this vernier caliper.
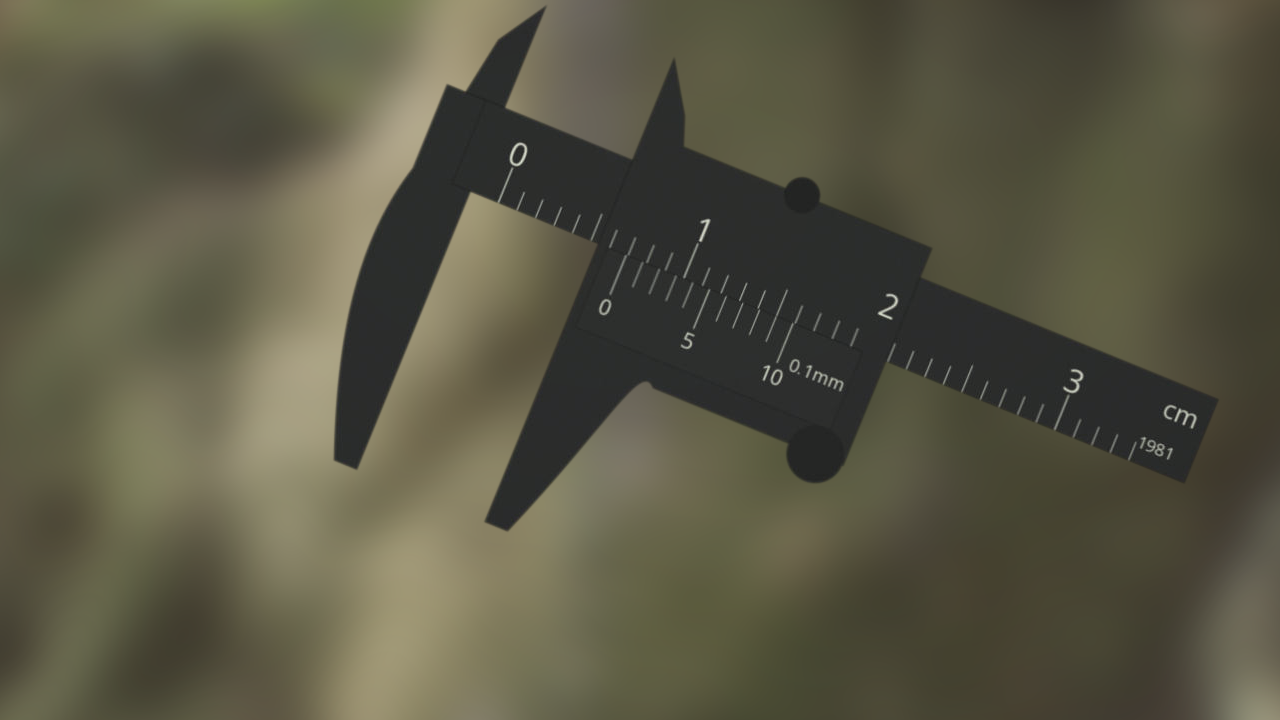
6.9 mm
